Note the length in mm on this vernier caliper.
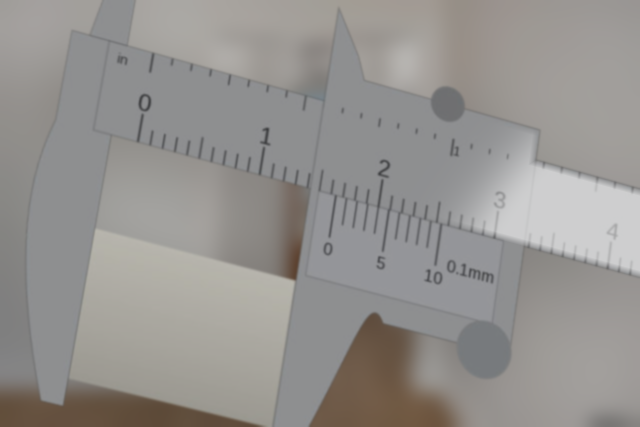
16.4 mm
